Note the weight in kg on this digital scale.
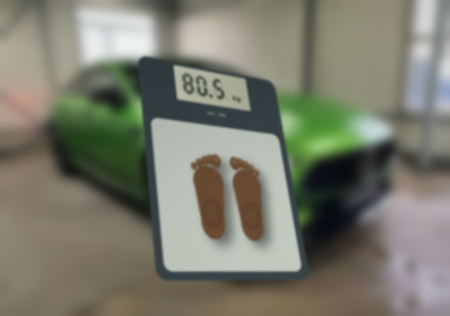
80.5 kg
